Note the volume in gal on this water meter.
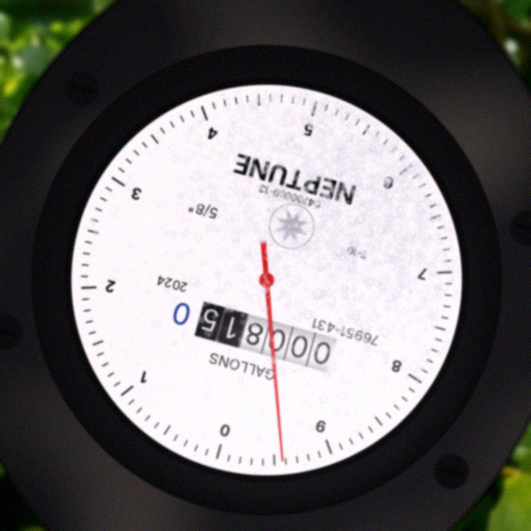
8149.4 gal
